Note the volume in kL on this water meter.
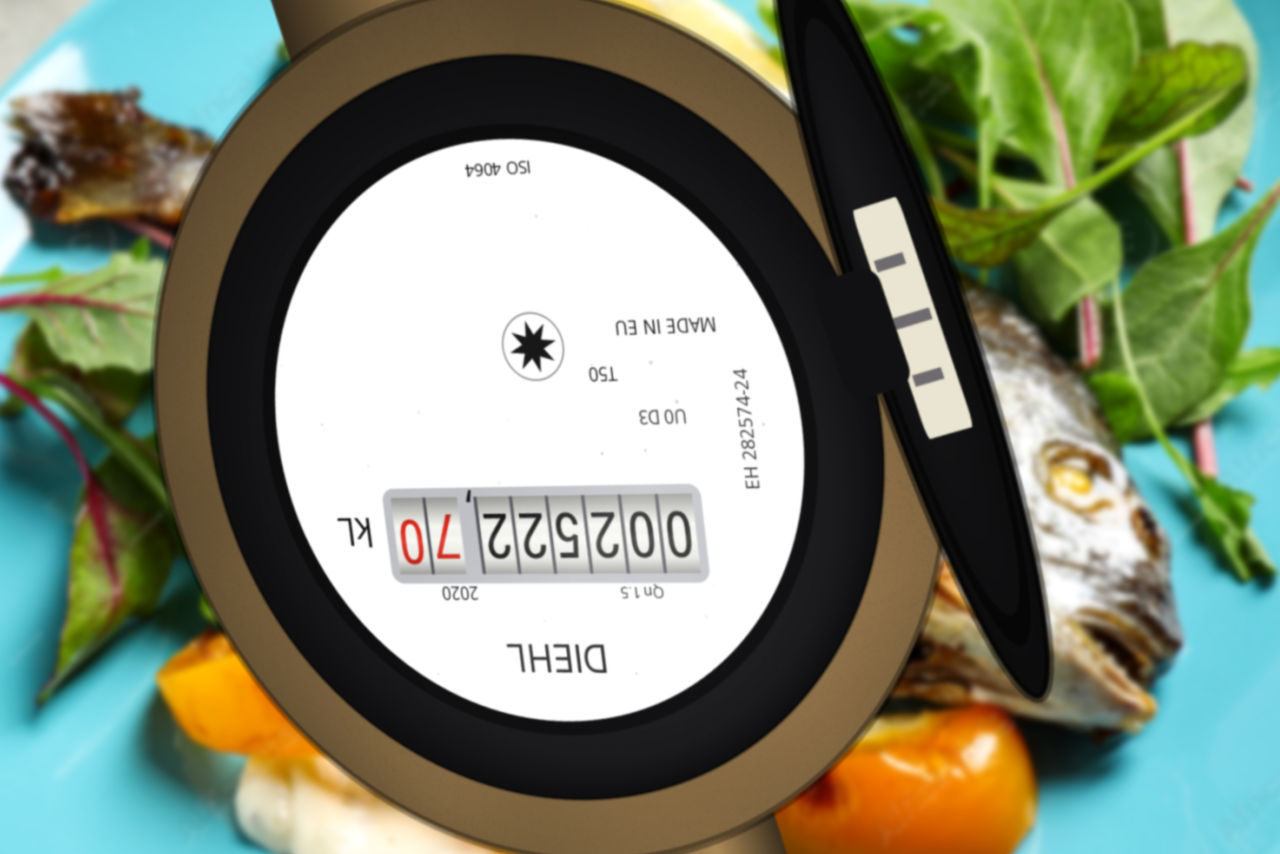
2522.70 kL
